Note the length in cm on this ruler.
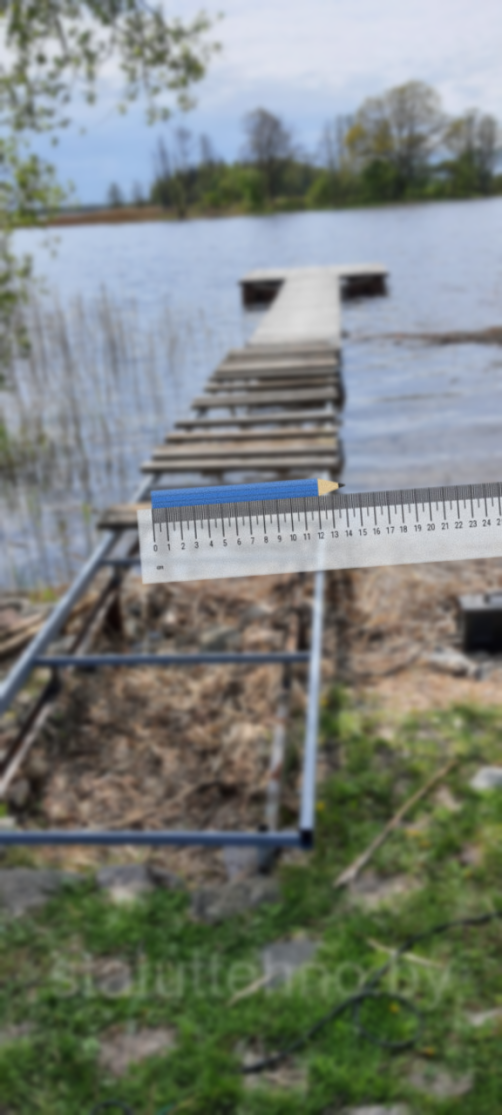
14 cm
